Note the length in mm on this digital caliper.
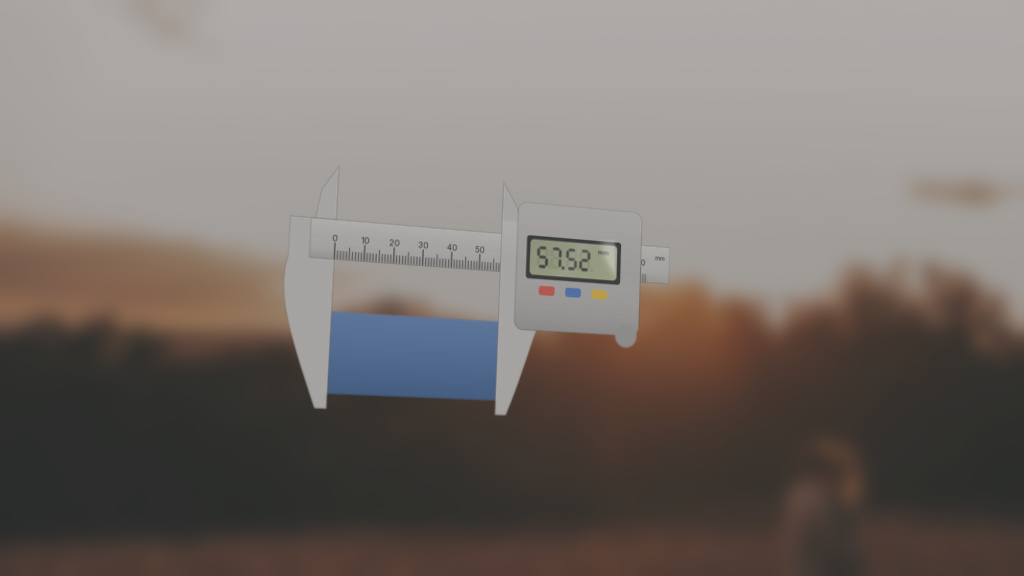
57.52 mm
